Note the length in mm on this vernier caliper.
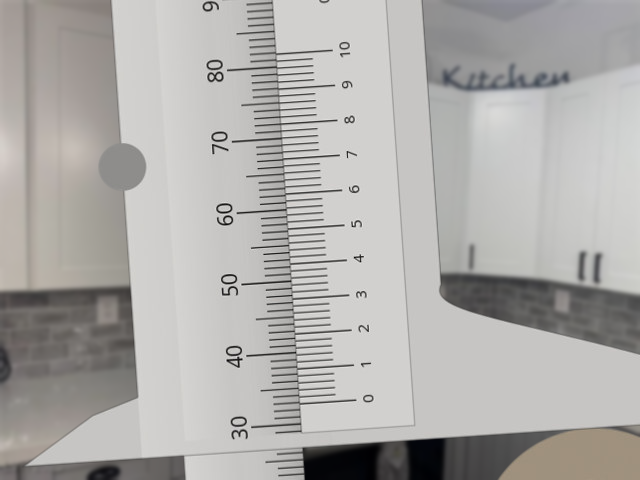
32.8 mm
